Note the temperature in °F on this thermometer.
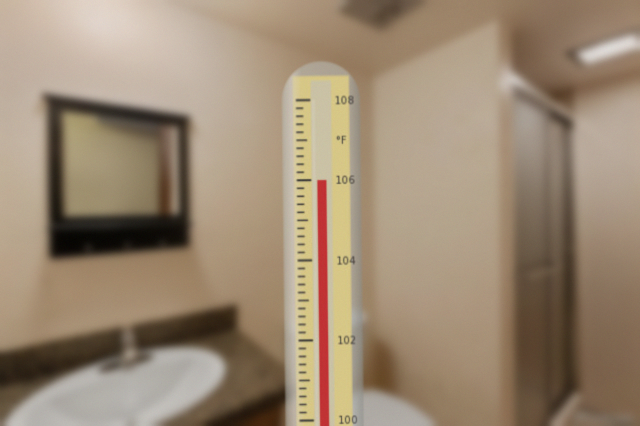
106 °F
